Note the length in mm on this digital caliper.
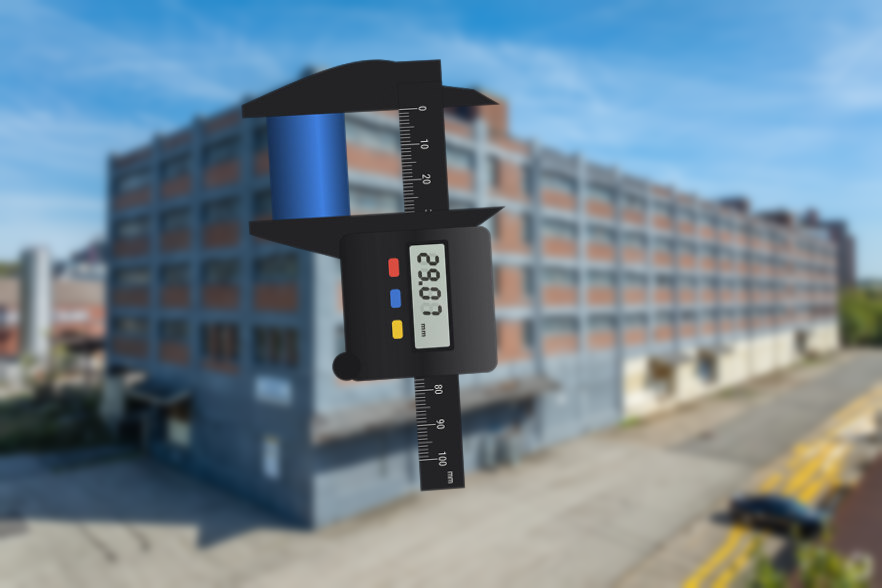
29.07 mm
